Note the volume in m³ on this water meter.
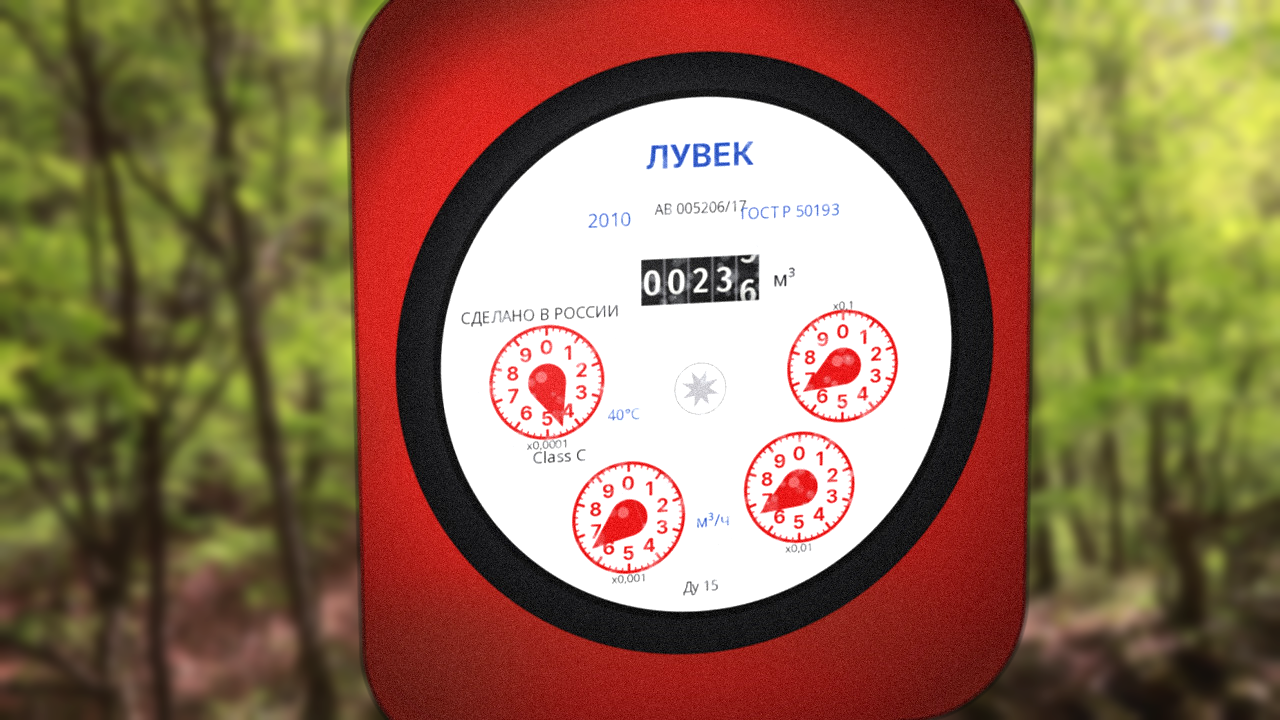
235.6664 m³
